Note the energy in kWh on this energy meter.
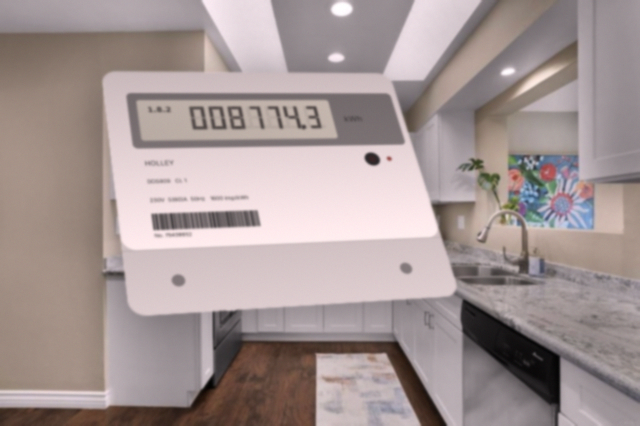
8774.3 kWh
